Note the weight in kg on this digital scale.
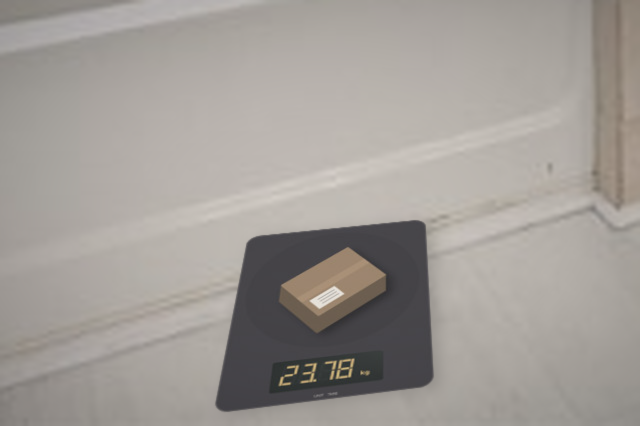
23.78 kg
